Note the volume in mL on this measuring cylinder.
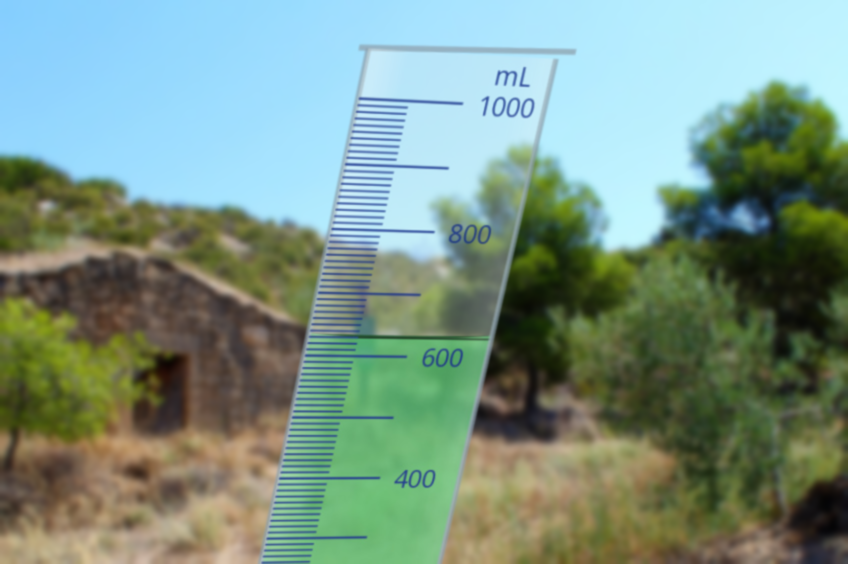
630 mL
